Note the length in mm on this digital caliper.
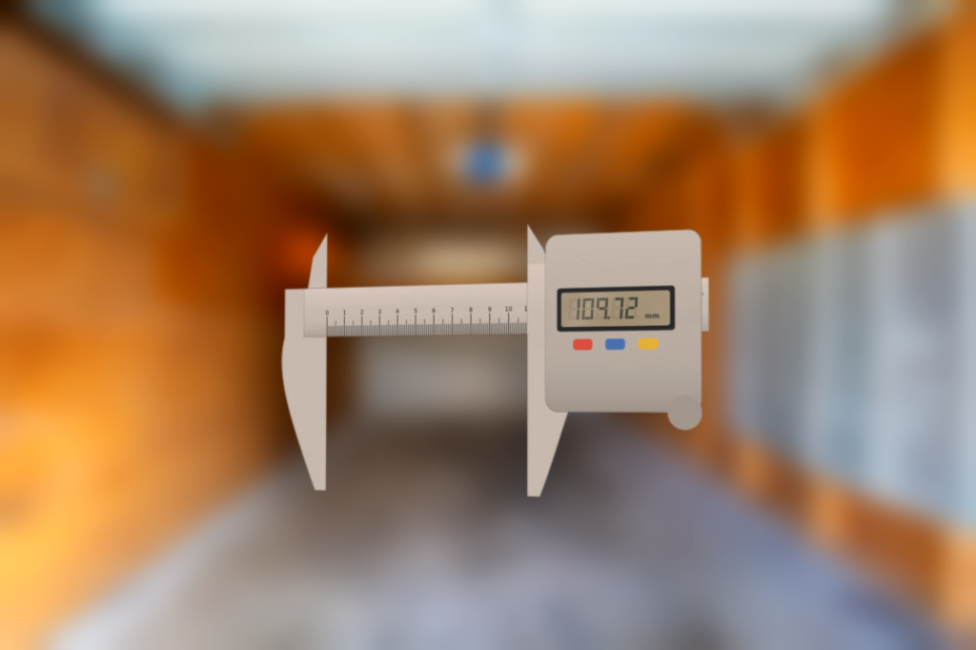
109.72 mm
